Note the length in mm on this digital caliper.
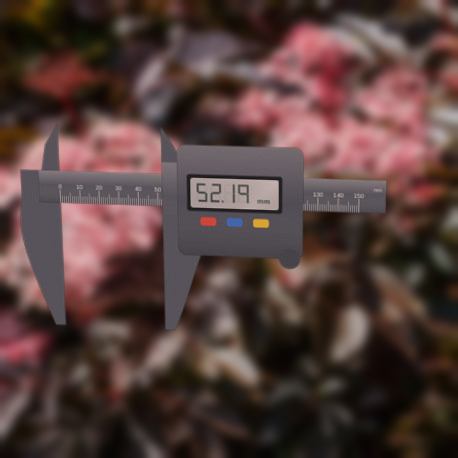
52.19 mm
